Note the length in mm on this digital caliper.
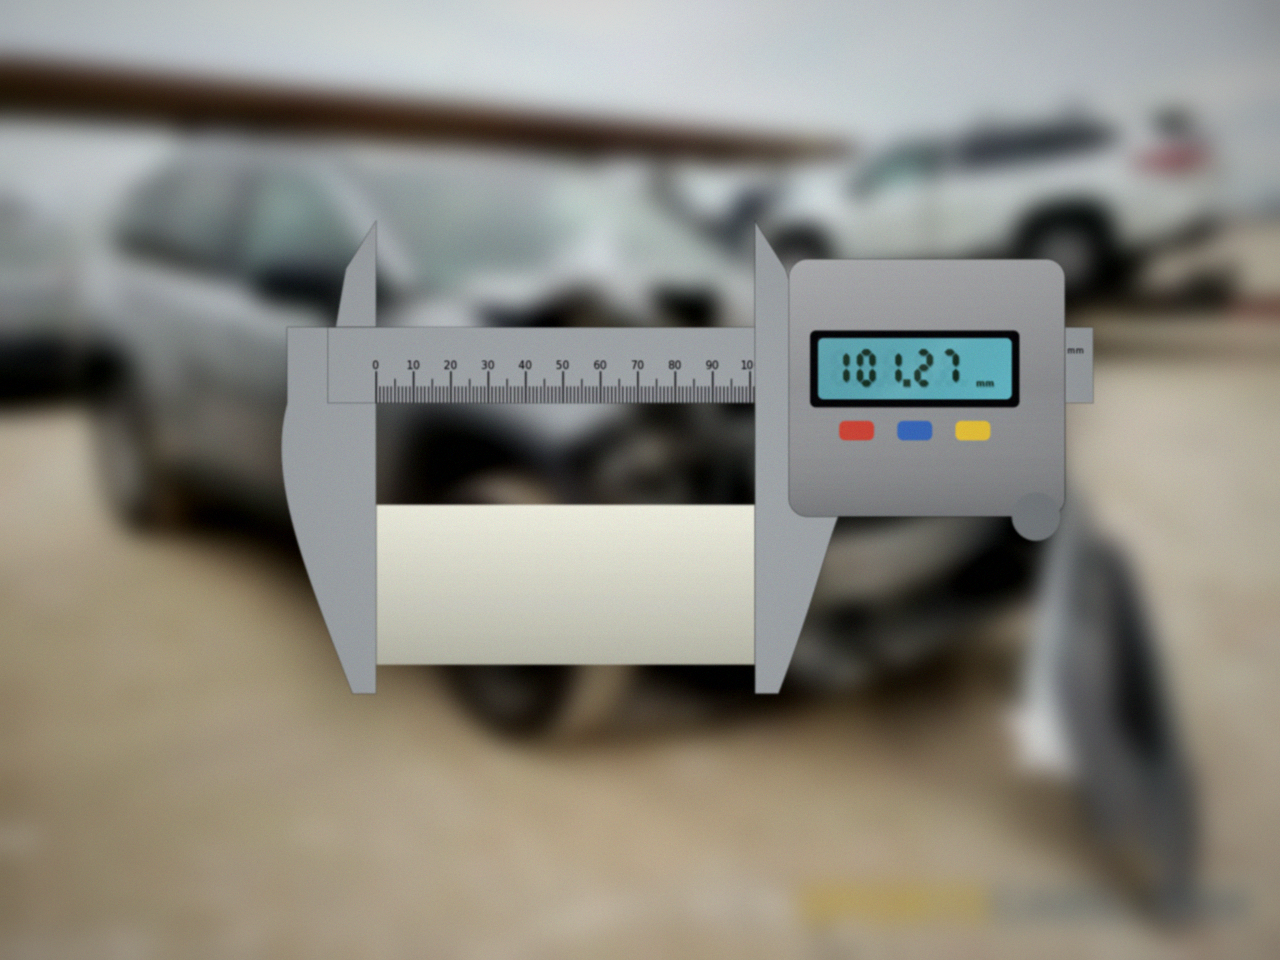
101.27 mm
